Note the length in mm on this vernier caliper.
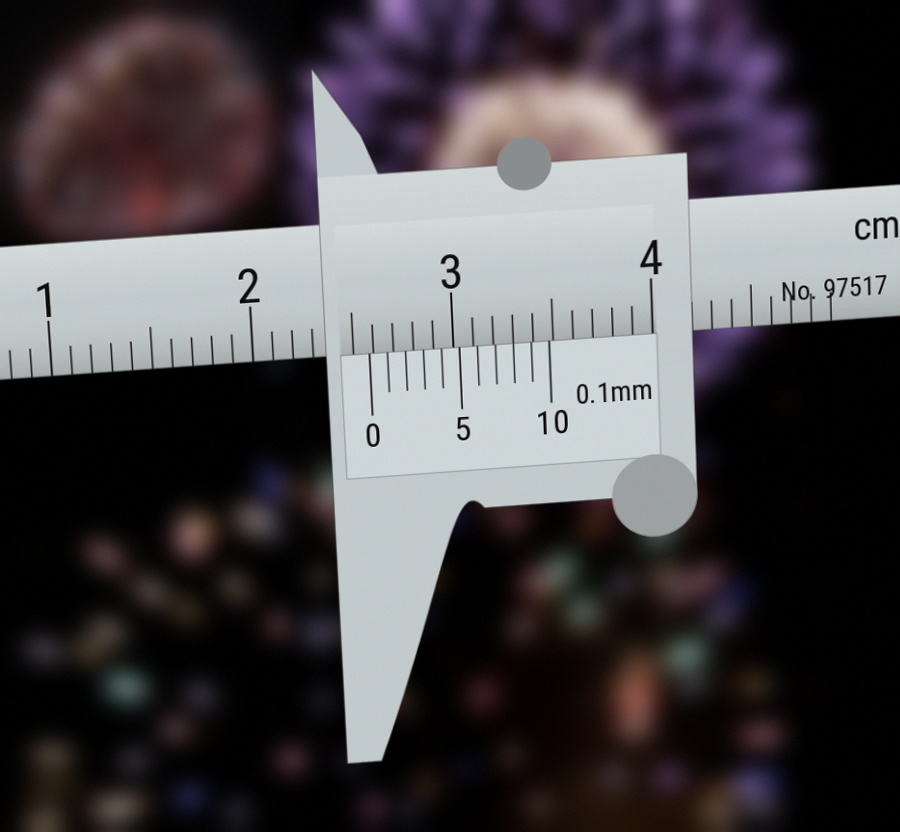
25.8 mm
